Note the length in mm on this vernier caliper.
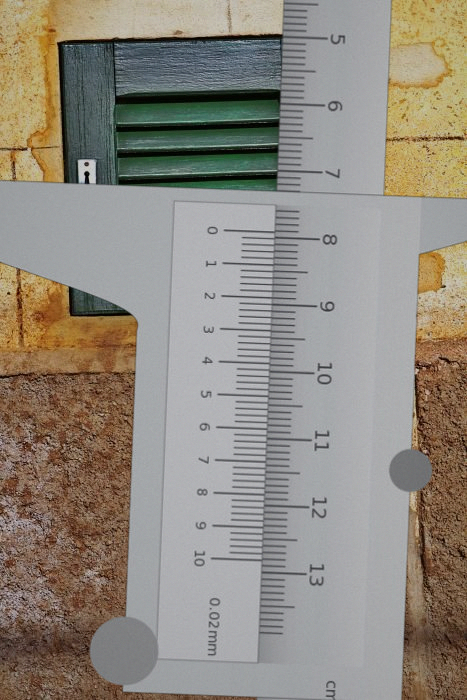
79.2 mm
